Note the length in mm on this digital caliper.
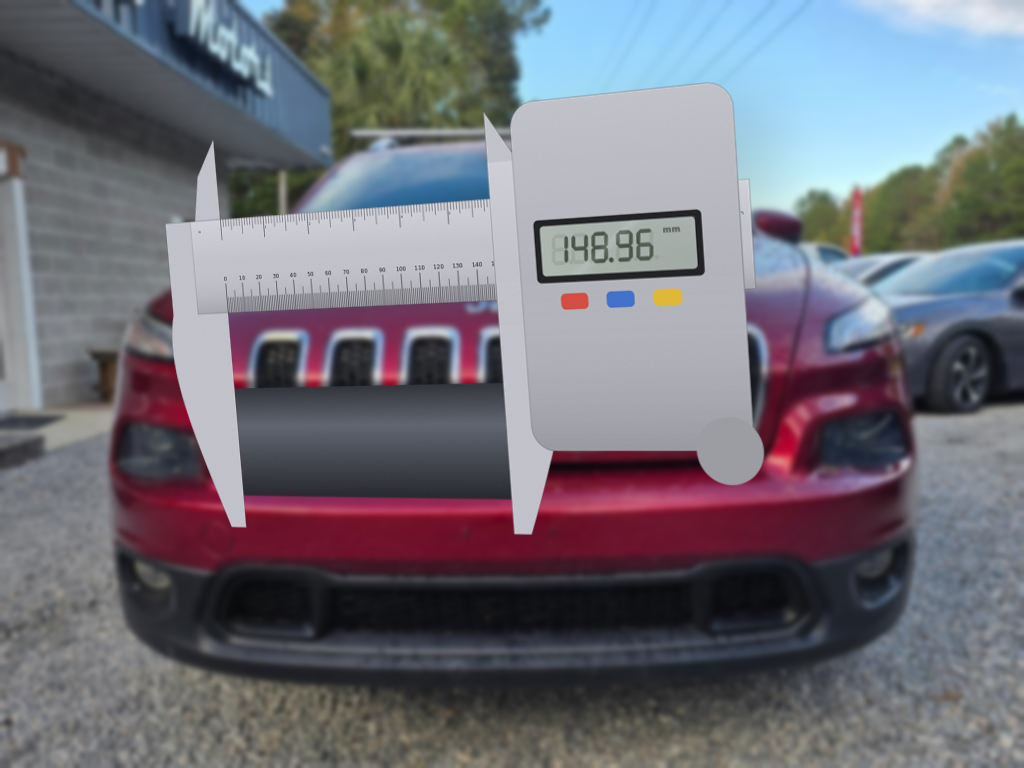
148.96 mm
